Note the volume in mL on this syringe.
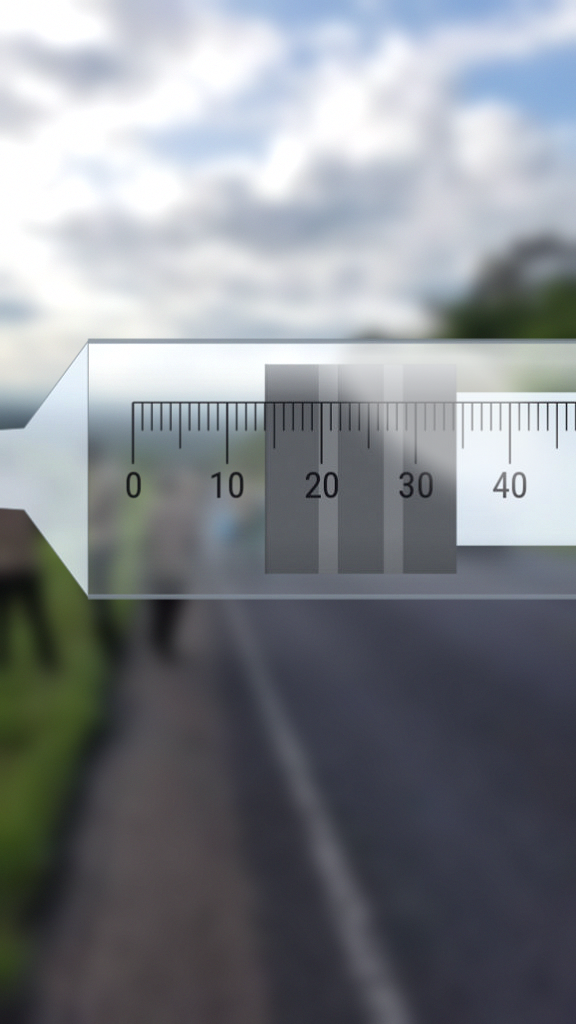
14 mL
